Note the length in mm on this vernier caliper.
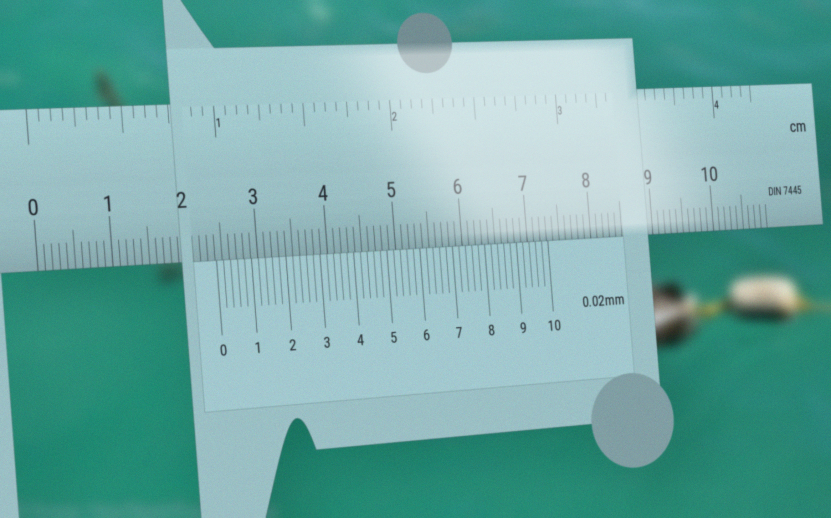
24.2 mm
